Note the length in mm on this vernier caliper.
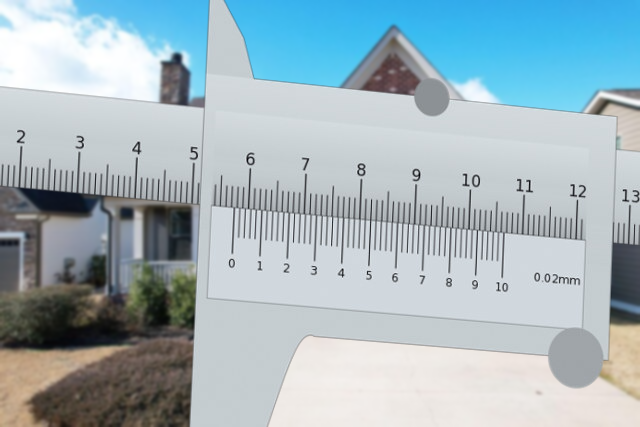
57.5 mm
